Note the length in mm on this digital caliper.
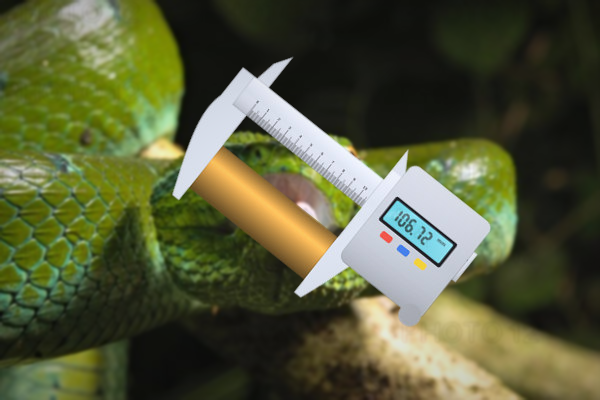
106.72 mm
